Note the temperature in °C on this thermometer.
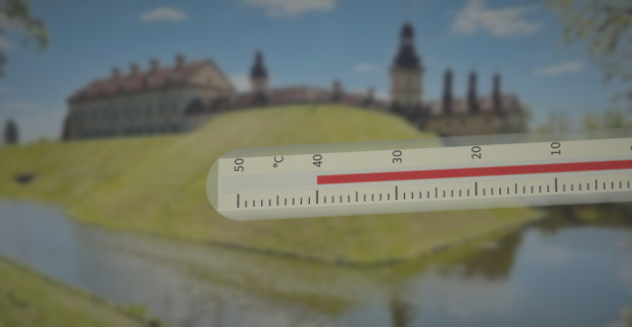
40 °C
